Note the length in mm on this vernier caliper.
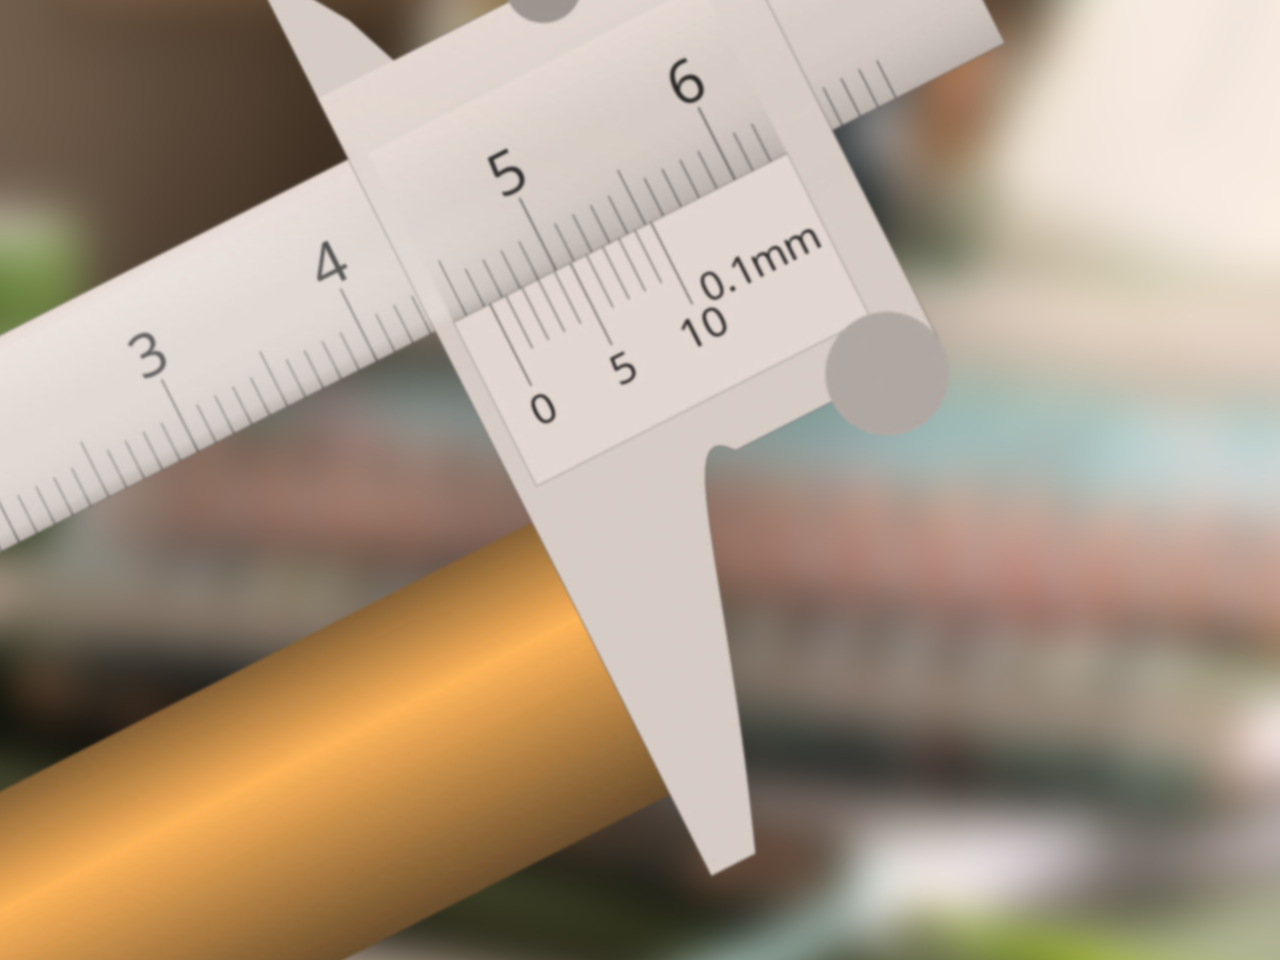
46.3 mm
